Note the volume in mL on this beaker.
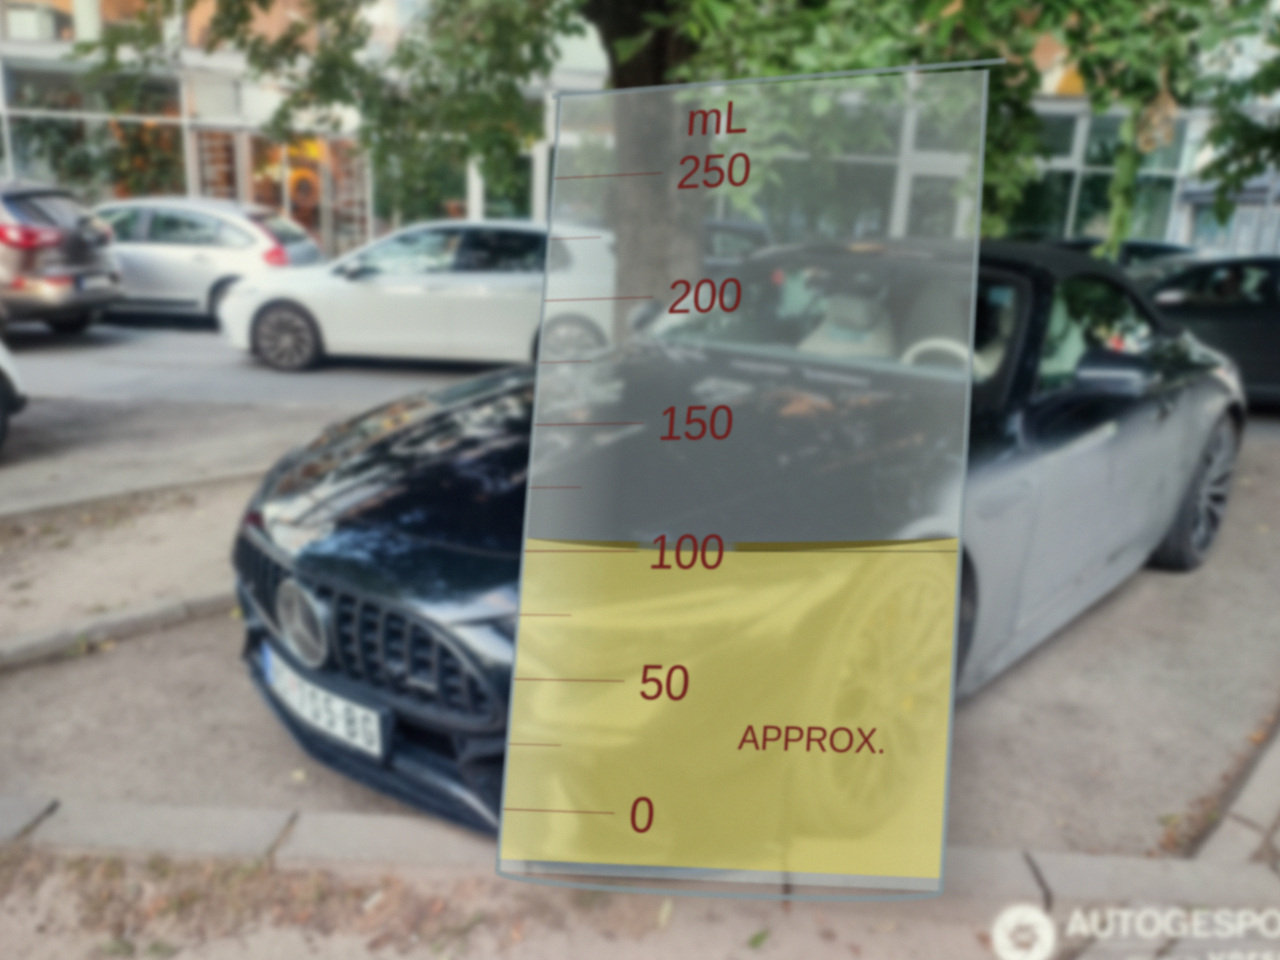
100 mL
